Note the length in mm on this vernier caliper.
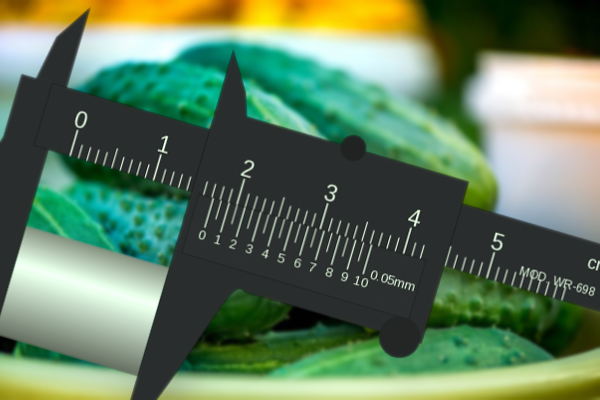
17.2 mm
